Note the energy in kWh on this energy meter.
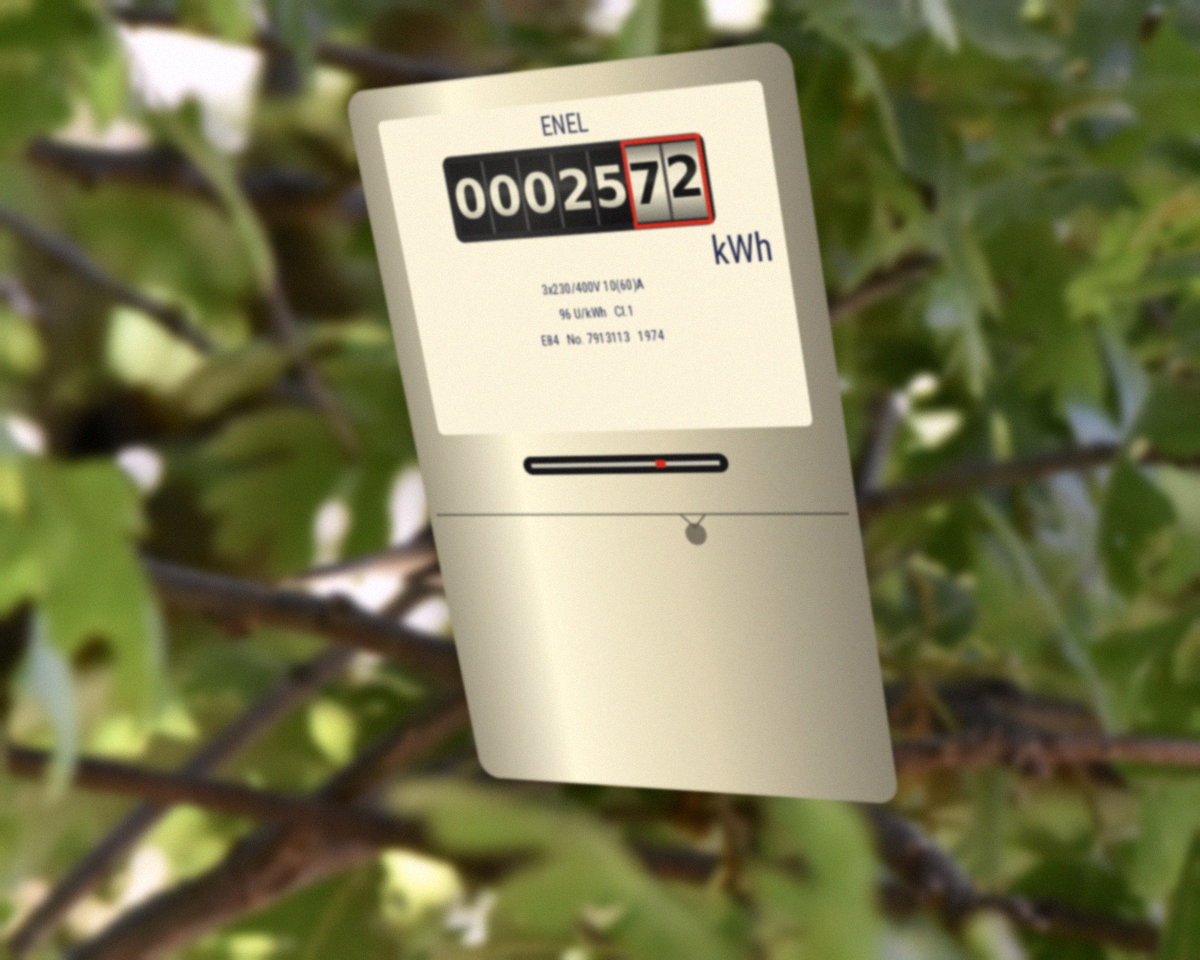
25.72 kWh
